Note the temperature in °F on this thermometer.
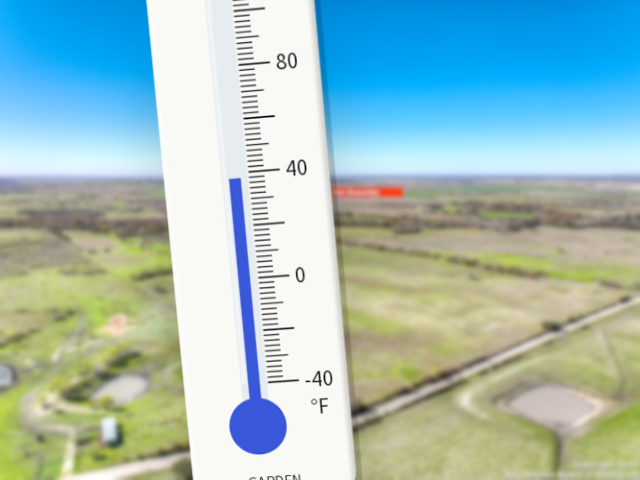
38 °F
